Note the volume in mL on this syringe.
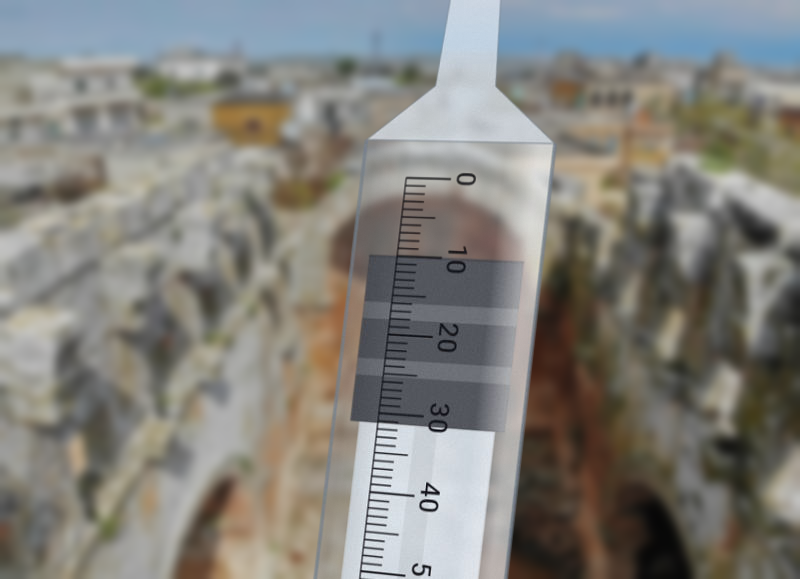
10 mL
